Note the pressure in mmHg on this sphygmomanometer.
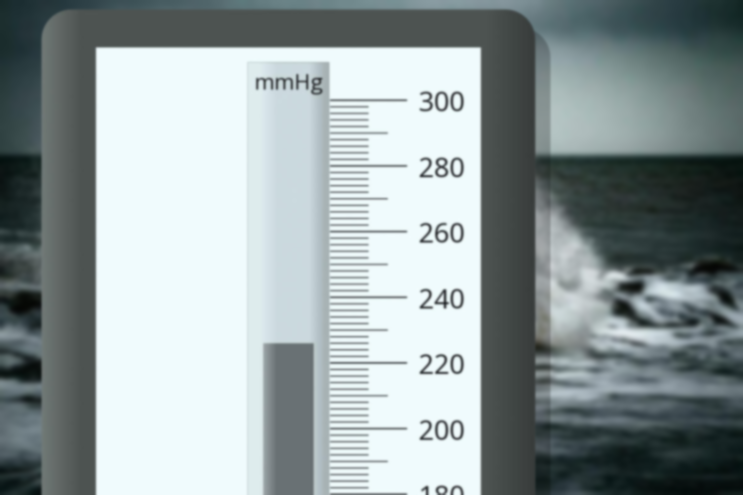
226 mmHg
